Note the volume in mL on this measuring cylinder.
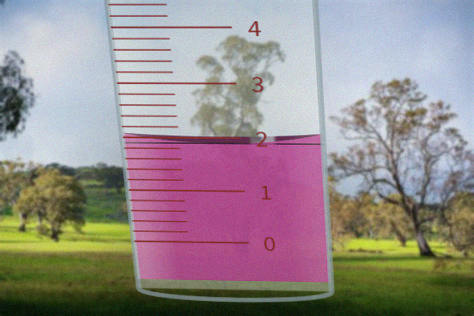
1.9 mL
